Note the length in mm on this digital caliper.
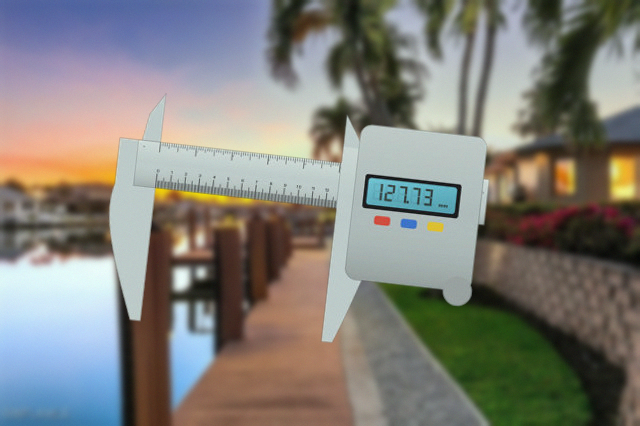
127.73 mm
